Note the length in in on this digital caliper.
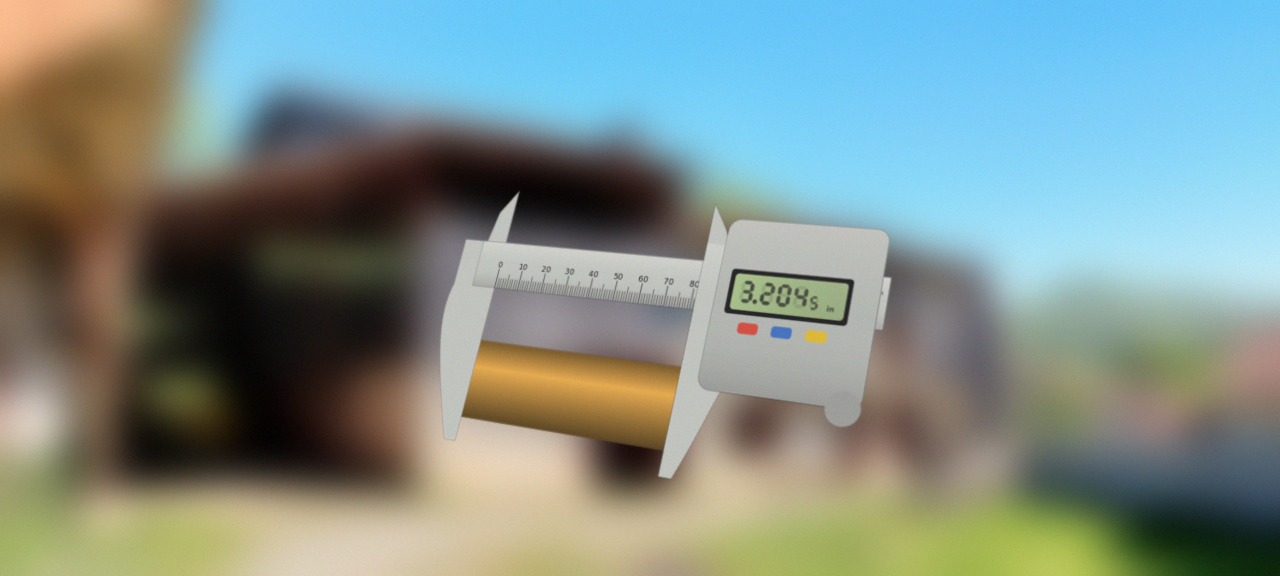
3.2045 in
